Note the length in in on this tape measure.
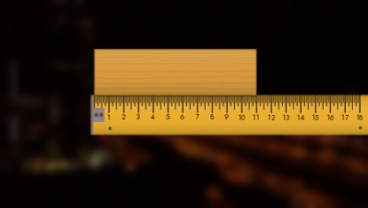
11 in
